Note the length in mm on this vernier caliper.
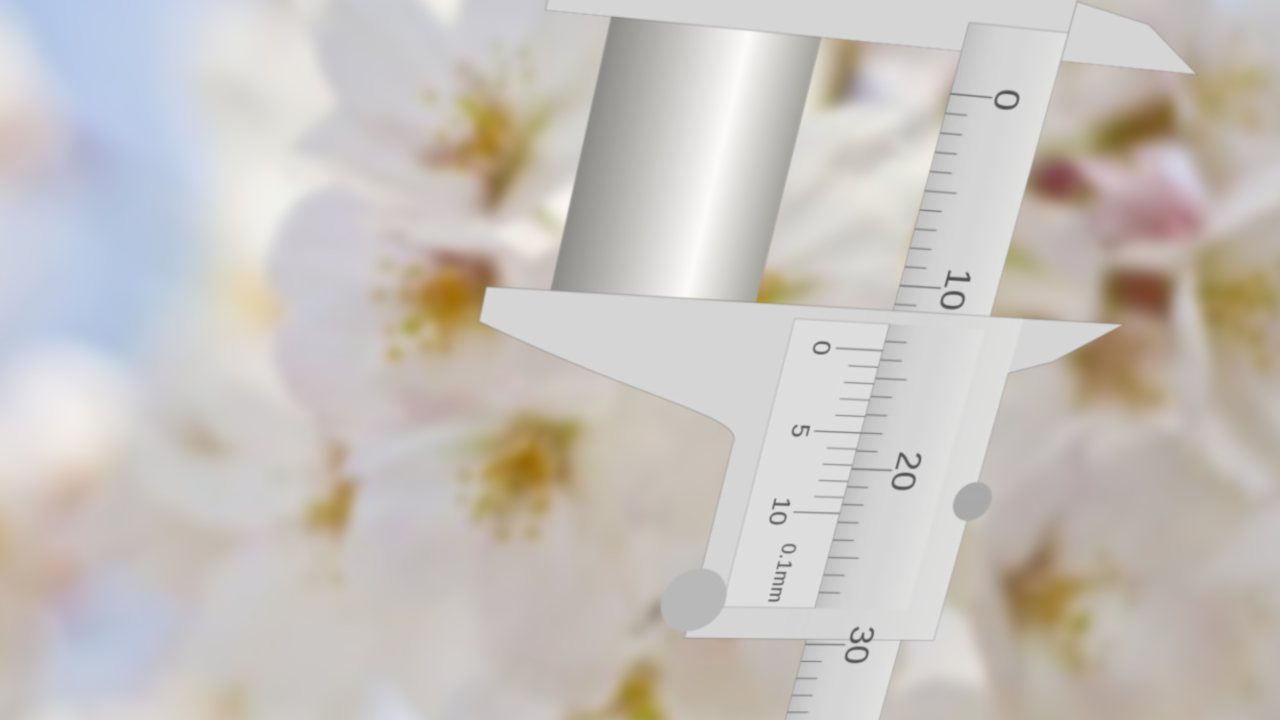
13.5 mm
